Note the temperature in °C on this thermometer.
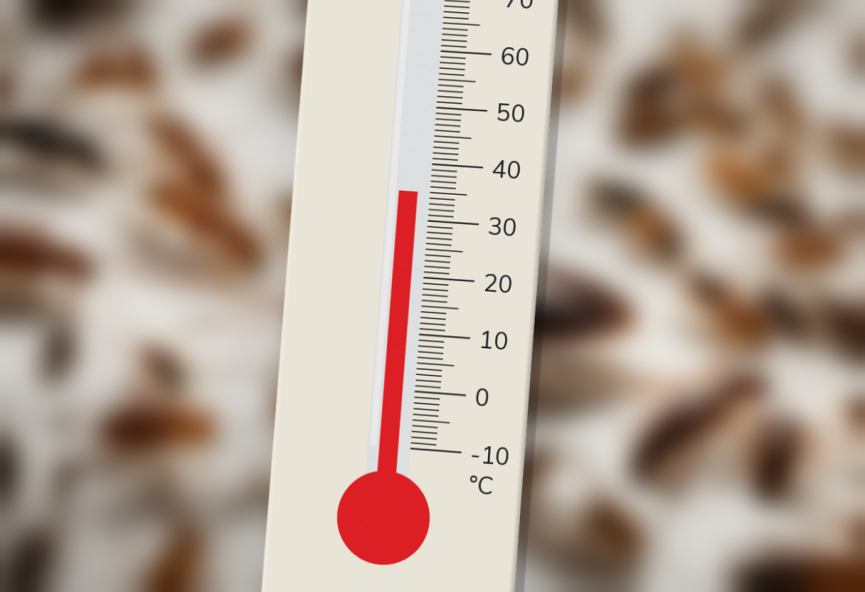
35 °C
